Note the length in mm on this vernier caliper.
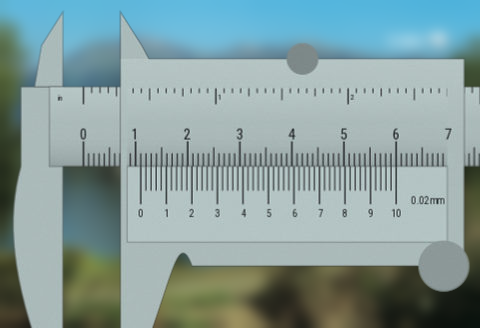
11.0 mm
